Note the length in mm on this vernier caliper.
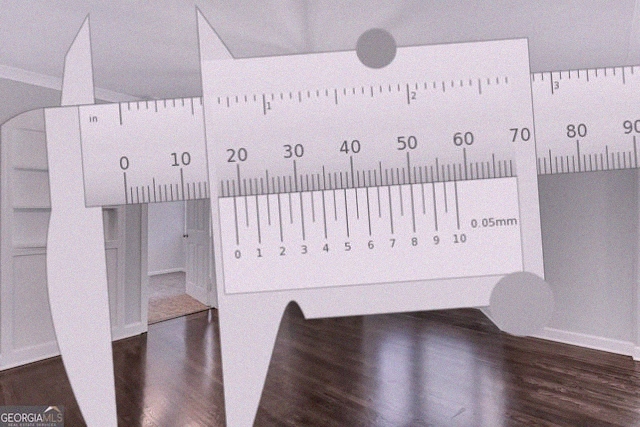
19.0 mm
